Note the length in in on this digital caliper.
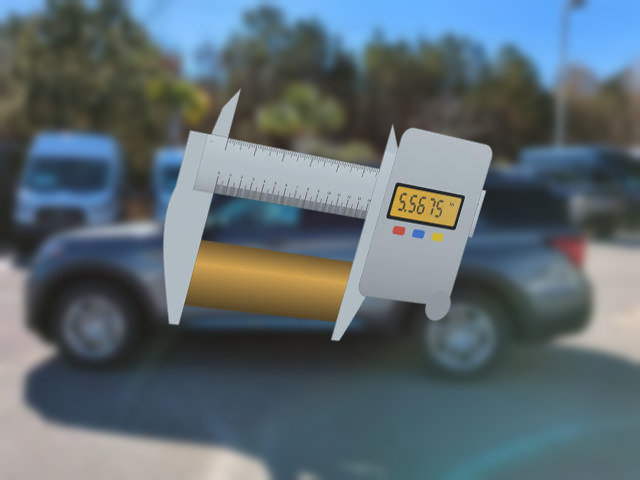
5.5675 in
